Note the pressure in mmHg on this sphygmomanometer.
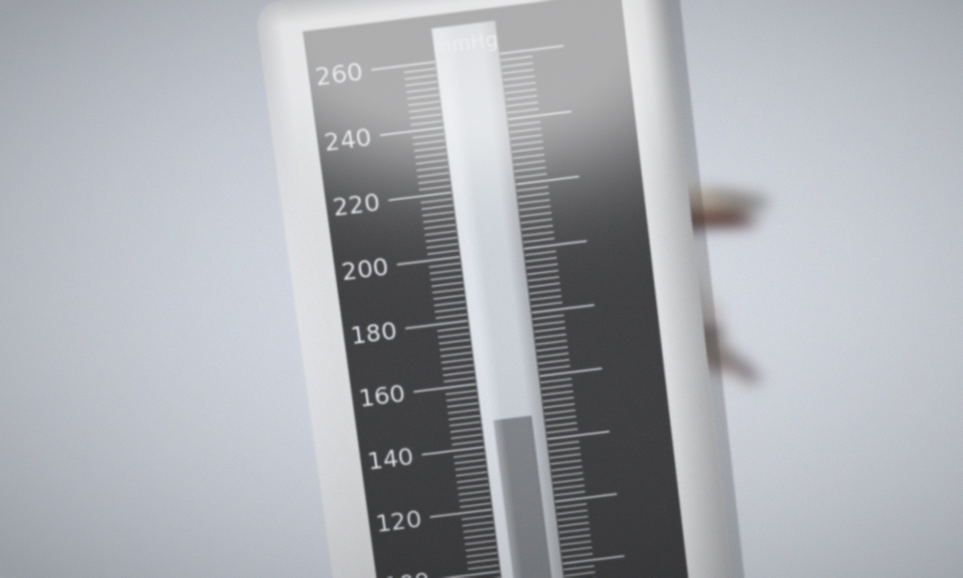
148 mmHg
